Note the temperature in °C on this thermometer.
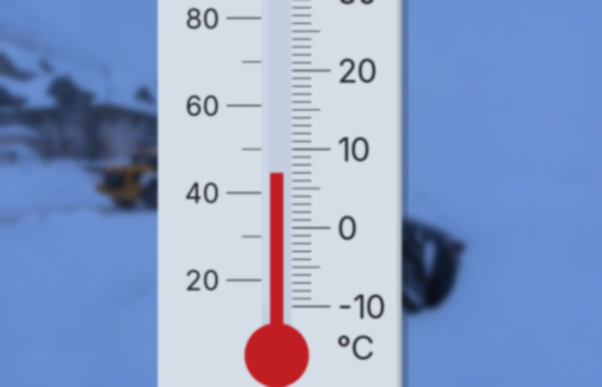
7 °C
